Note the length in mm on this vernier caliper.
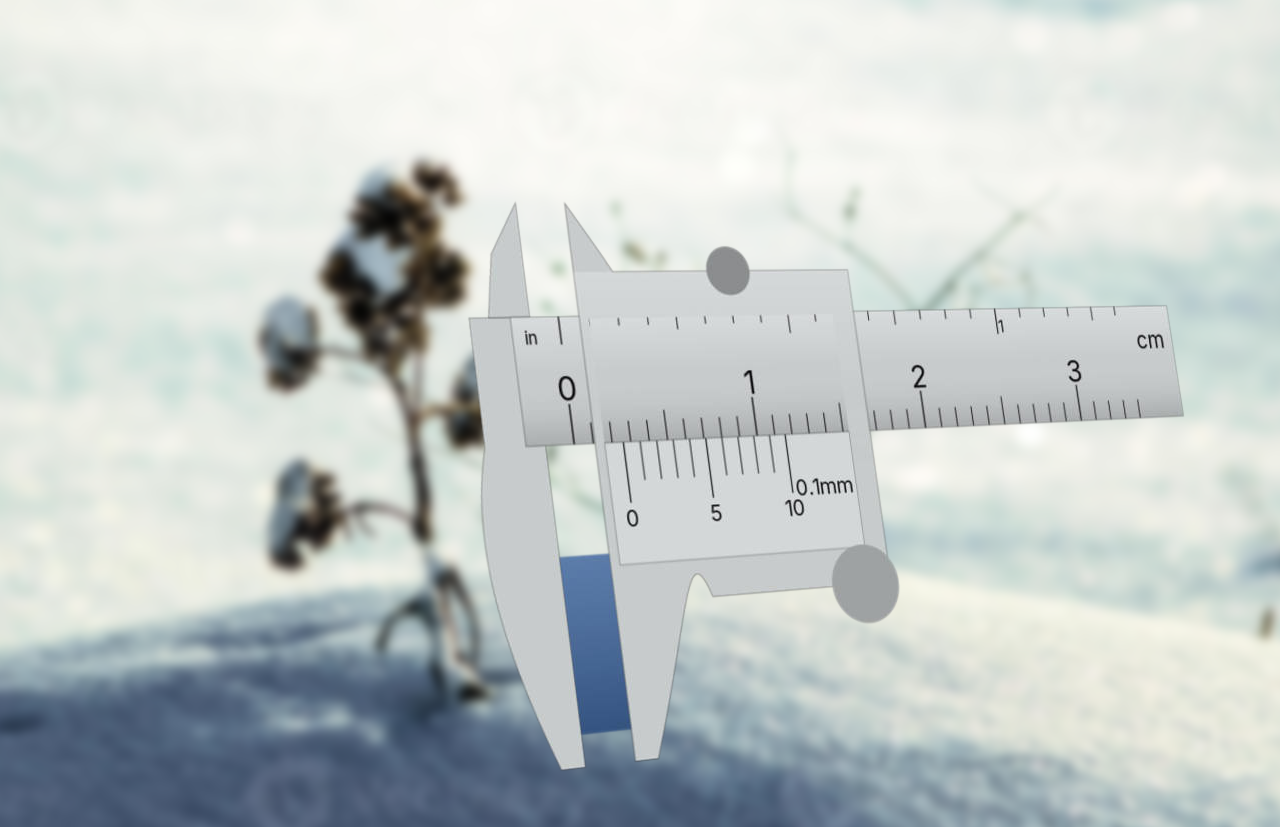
2.6 mm
